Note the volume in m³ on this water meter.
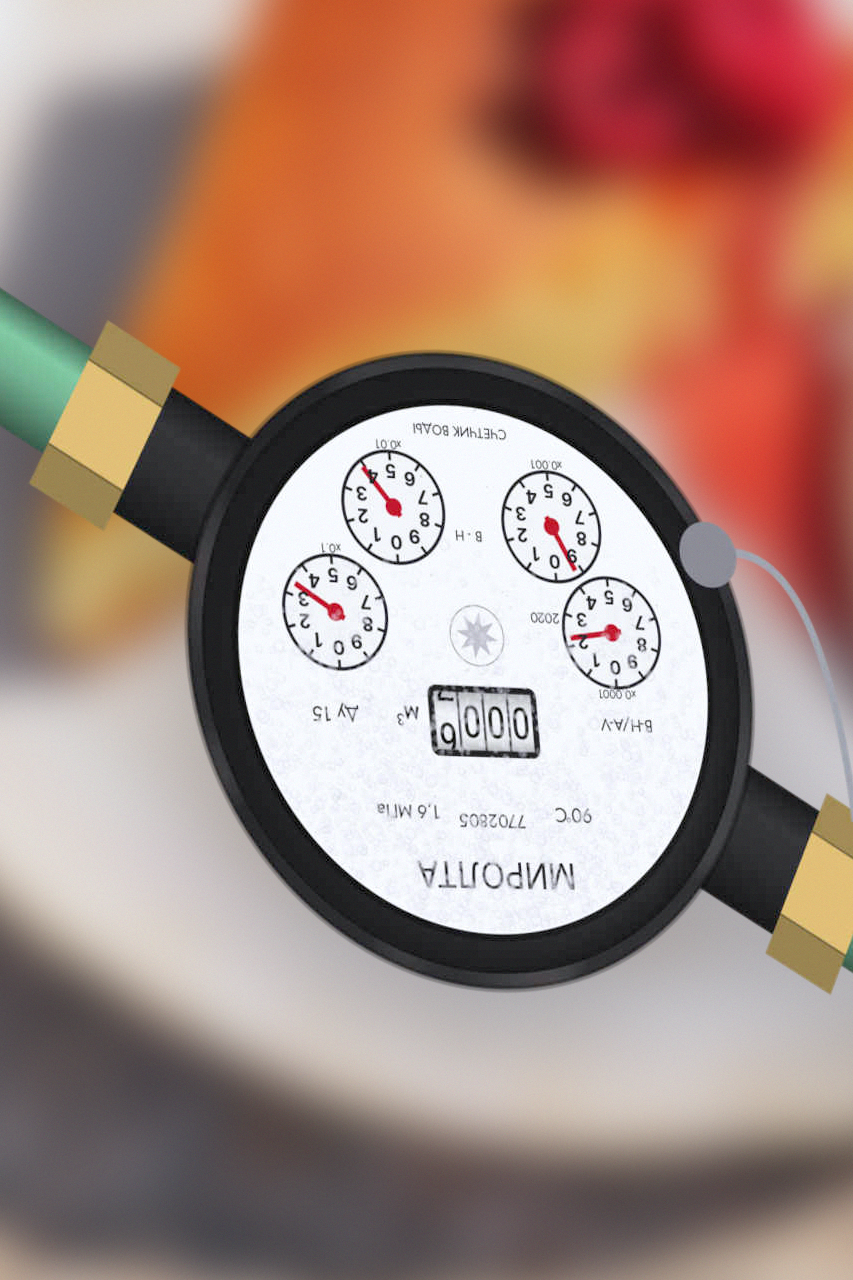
6.3392 m³
